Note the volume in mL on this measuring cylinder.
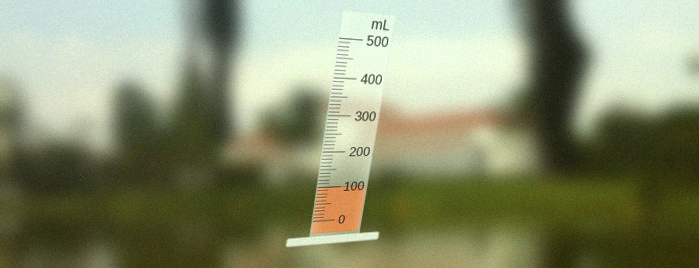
100 mL
